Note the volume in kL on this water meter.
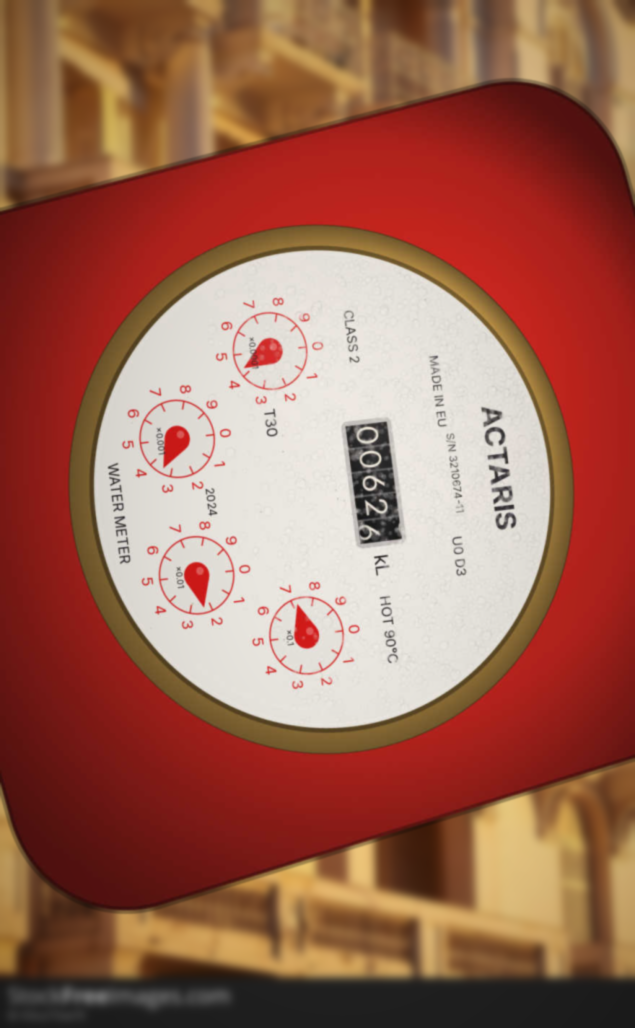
625.7234 kL
